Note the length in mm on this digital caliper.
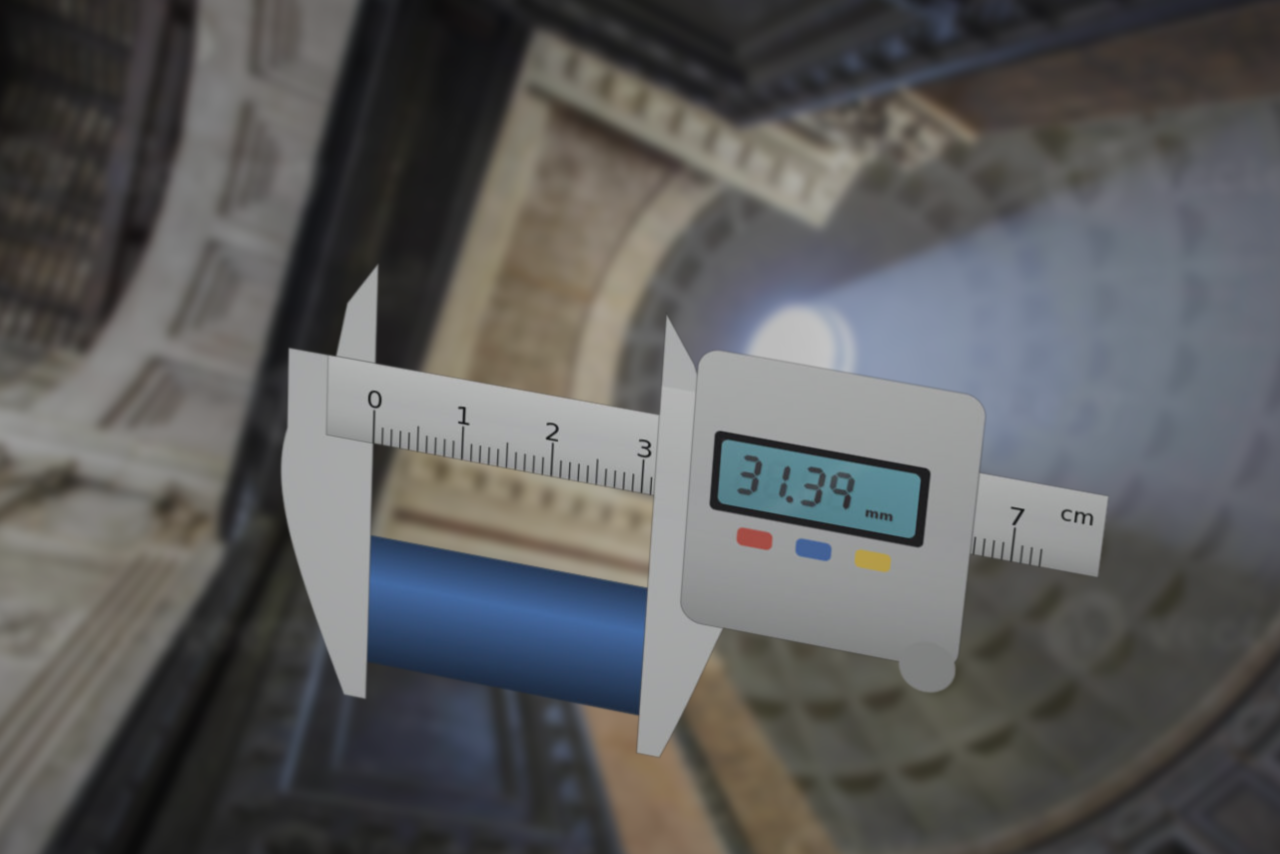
31.39 mm
